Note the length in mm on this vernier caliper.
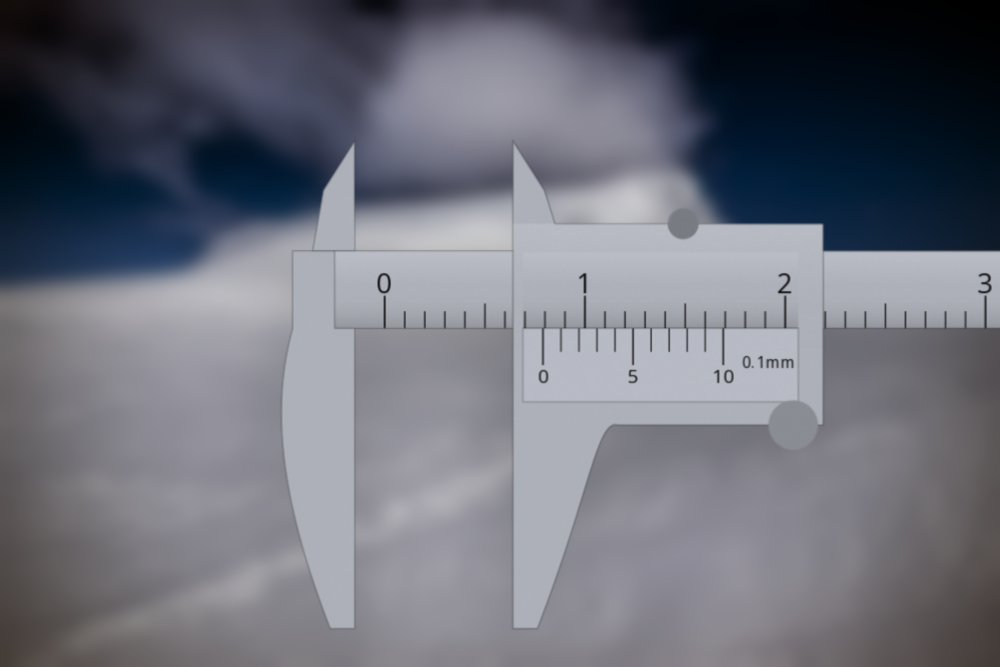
7.9 mm
